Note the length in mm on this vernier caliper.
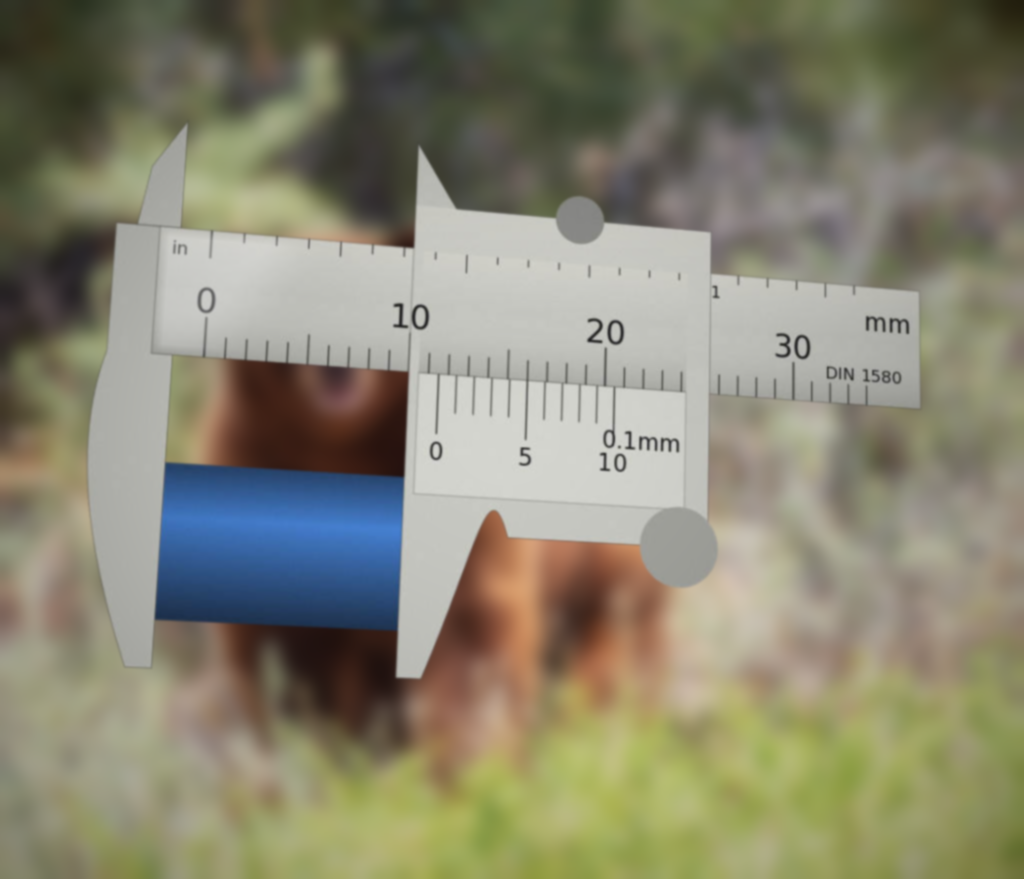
11.5 mm
